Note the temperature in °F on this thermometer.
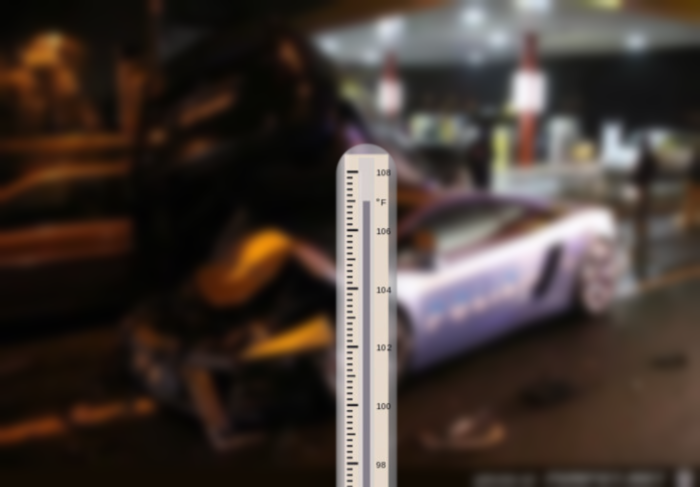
107 °F
